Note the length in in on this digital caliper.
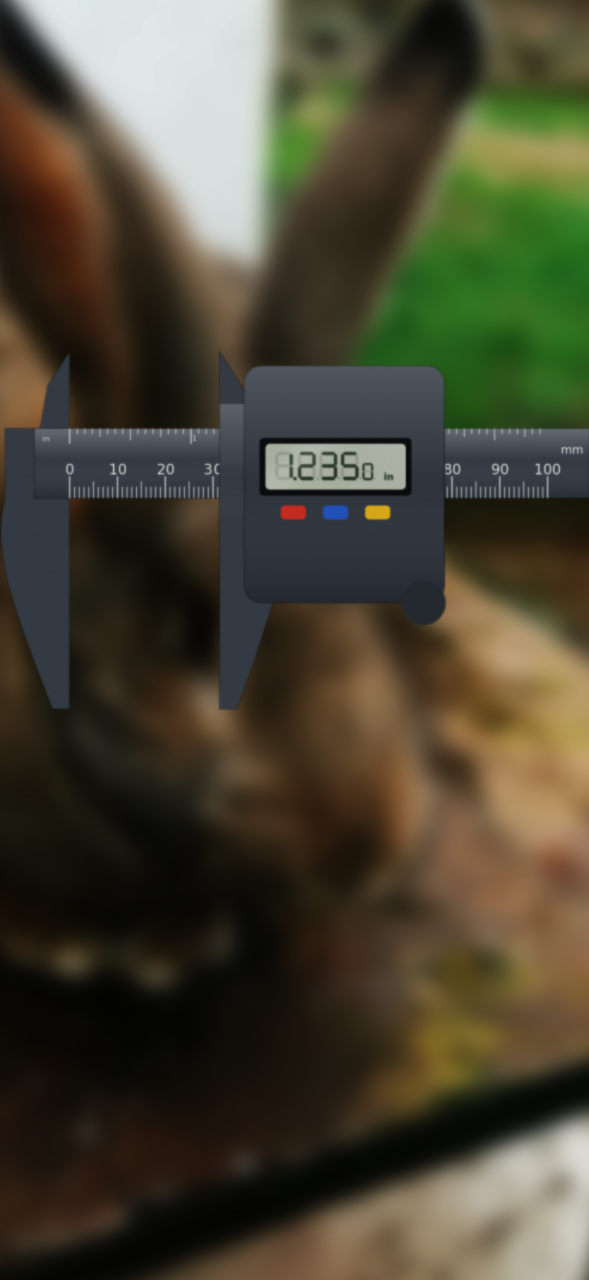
1.2350 in
